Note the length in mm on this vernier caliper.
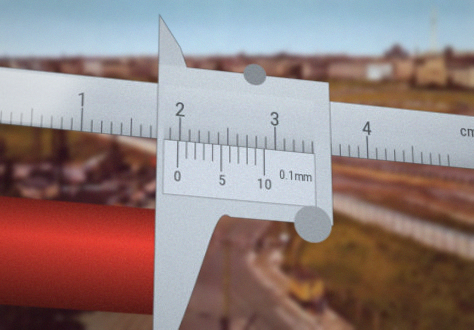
19.8 mm
